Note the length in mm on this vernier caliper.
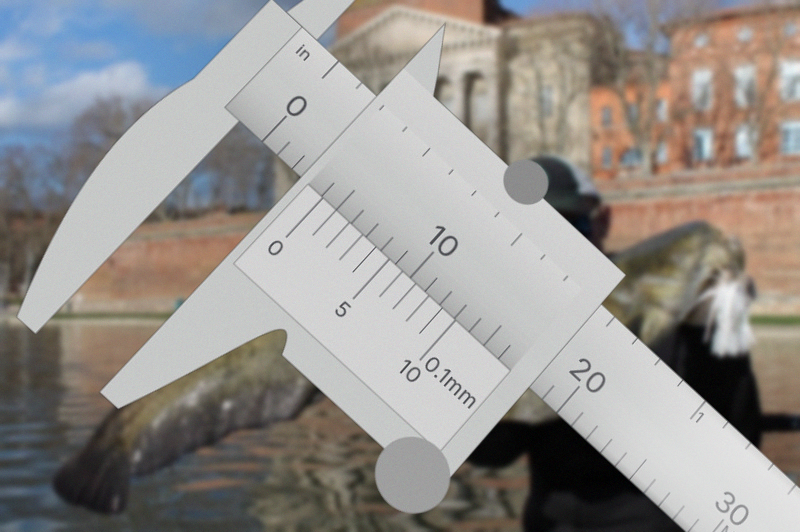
4.1 mm
